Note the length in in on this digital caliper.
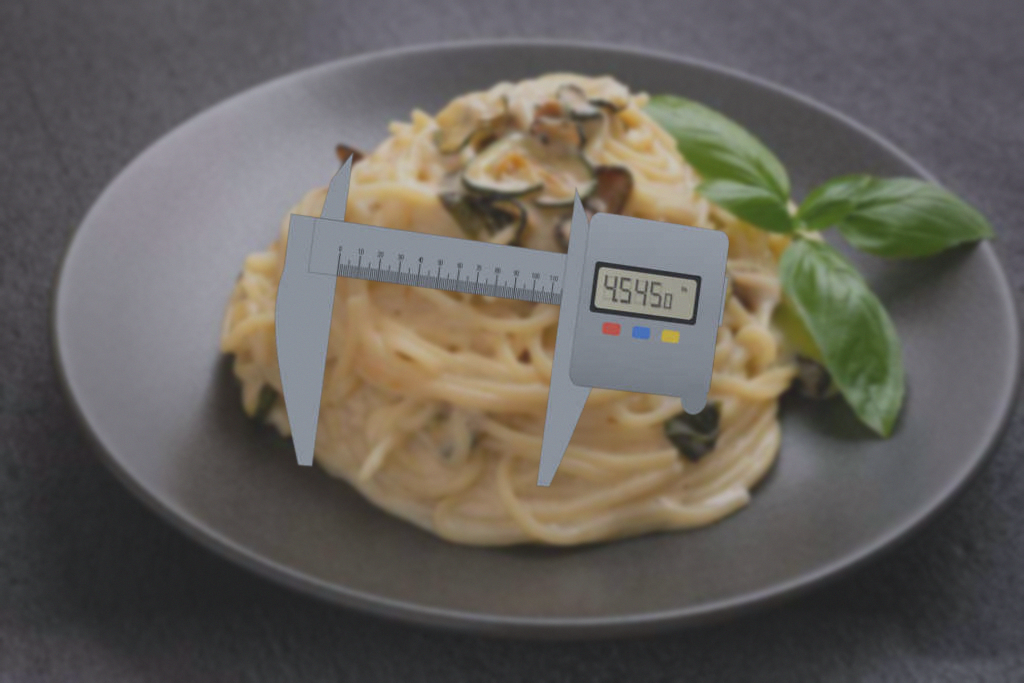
4.5450 in
